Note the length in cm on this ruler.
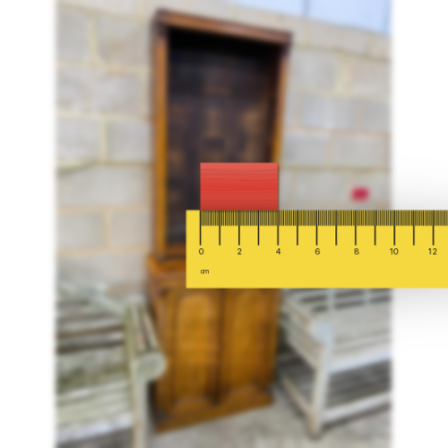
4 cm
